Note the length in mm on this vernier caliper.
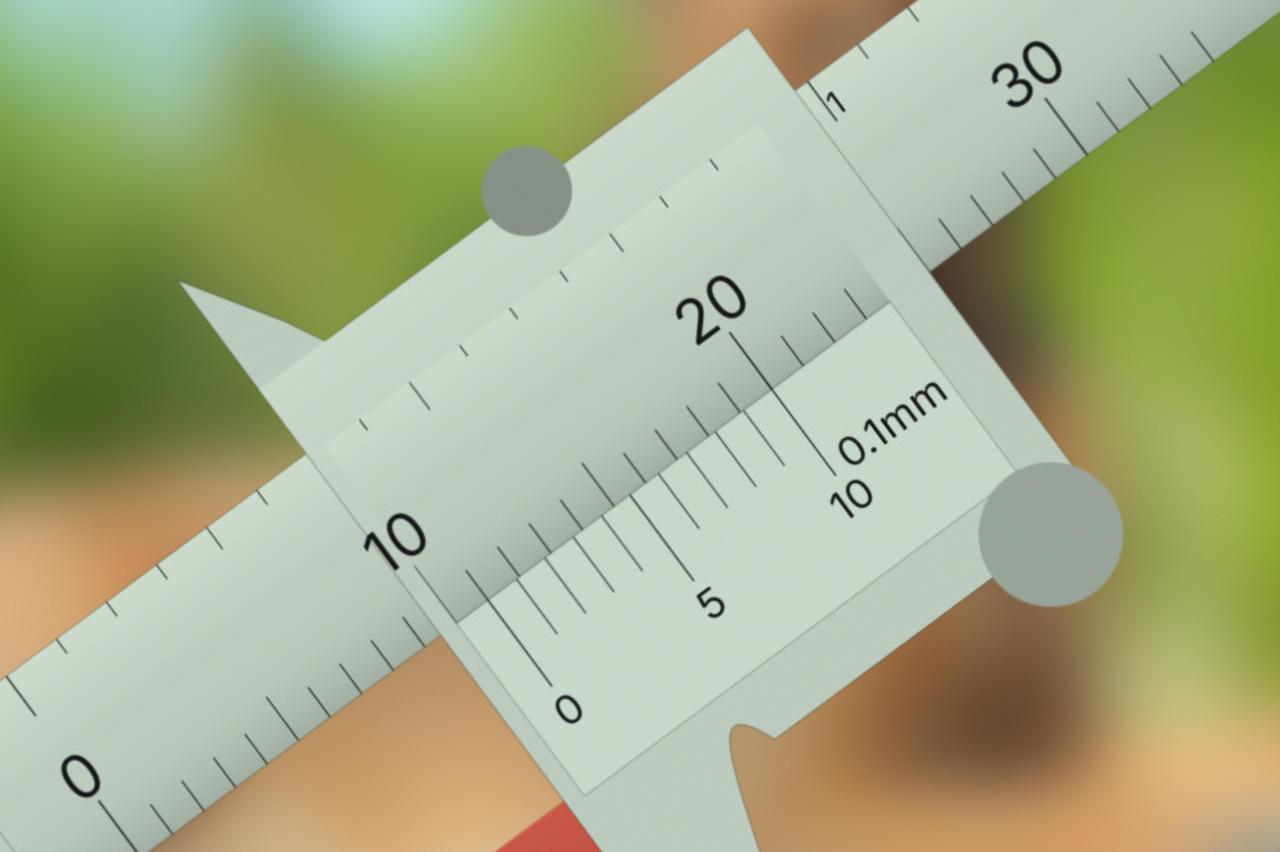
11.0 mm
